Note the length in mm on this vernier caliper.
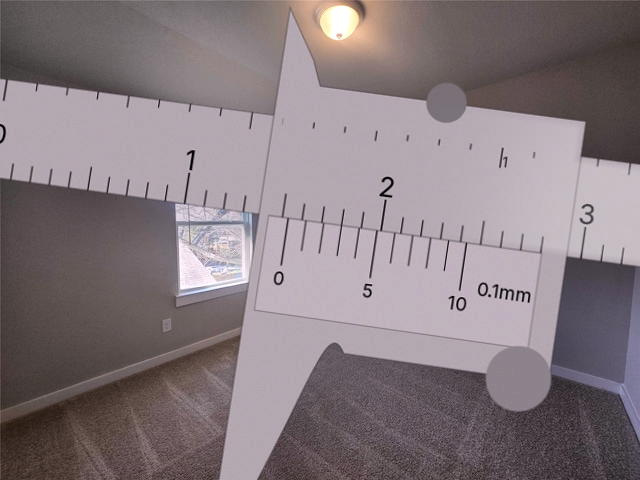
15.3 mm
